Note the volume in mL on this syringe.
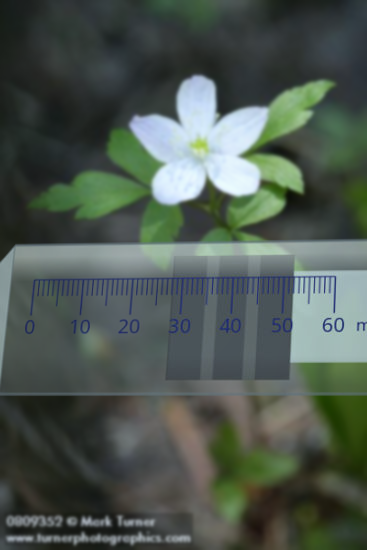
28 mL
